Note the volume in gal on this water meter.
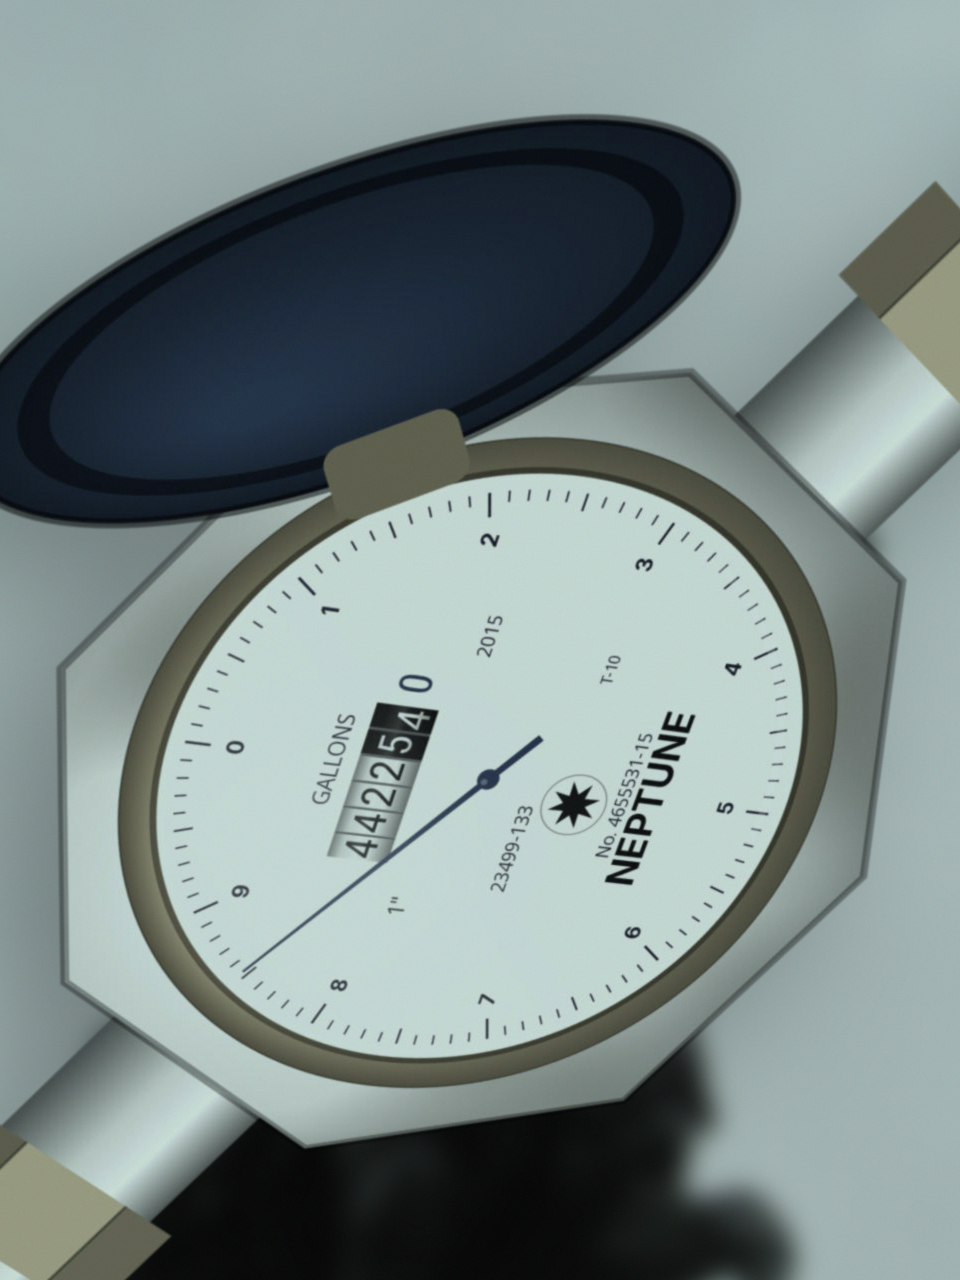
4422538.5 gal
